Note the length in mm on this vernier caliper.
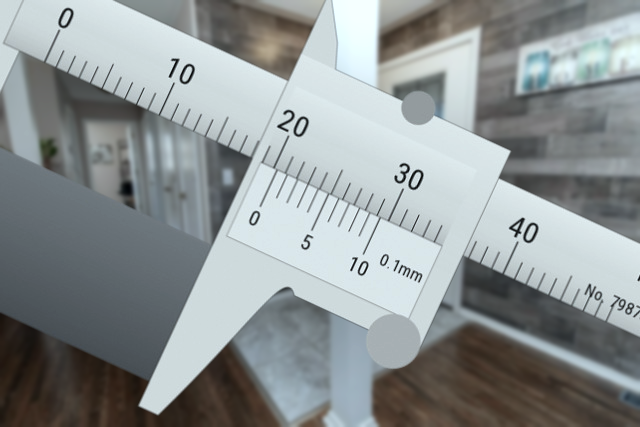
20.3 mm
